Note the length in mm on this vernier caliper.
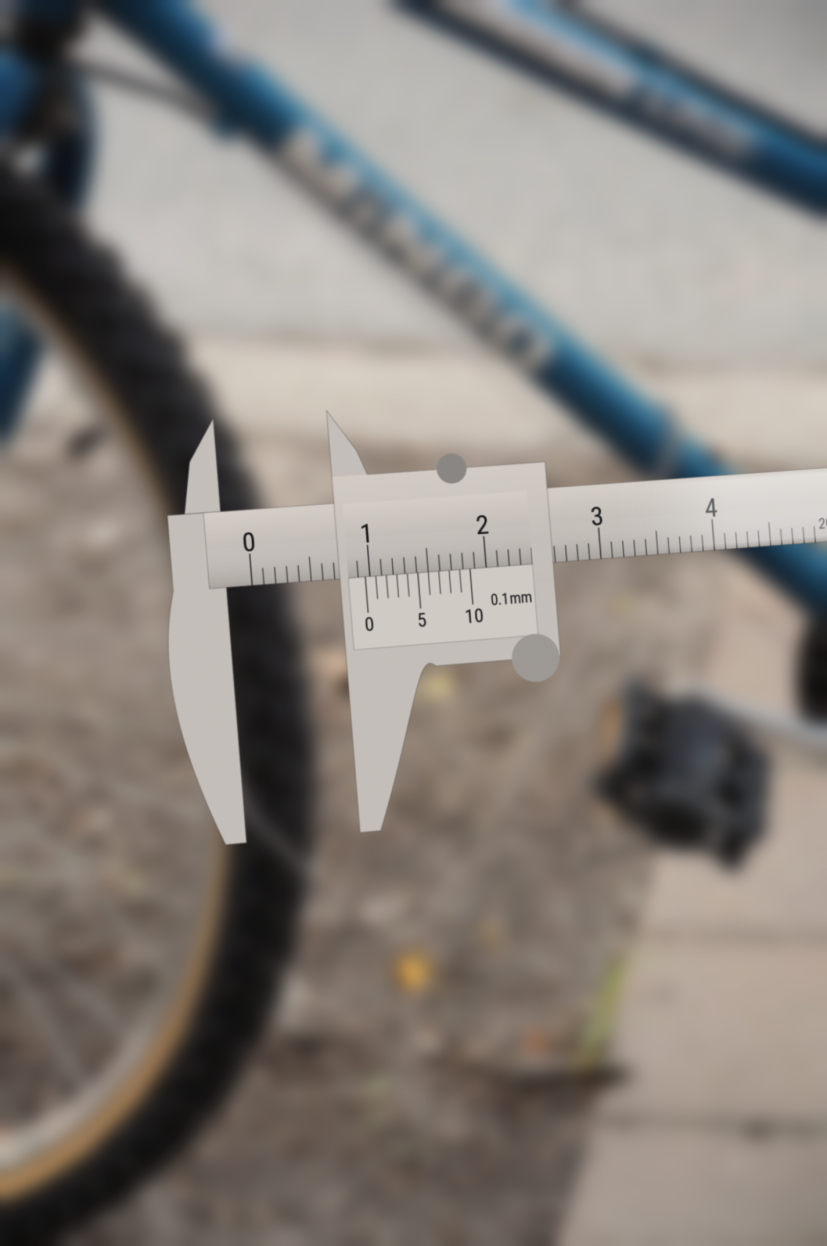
9.6 mm
